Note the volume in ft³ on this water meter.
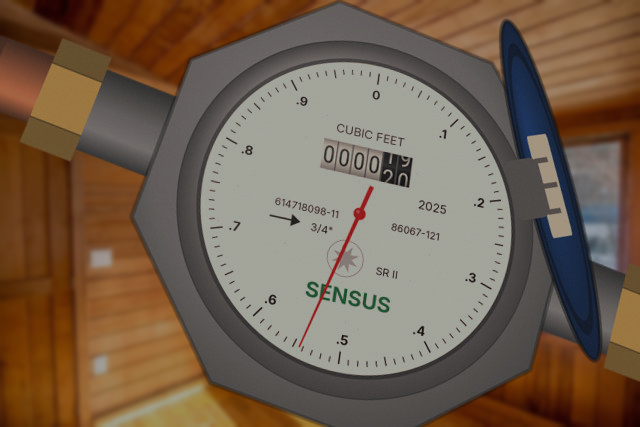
19.54 ft³
